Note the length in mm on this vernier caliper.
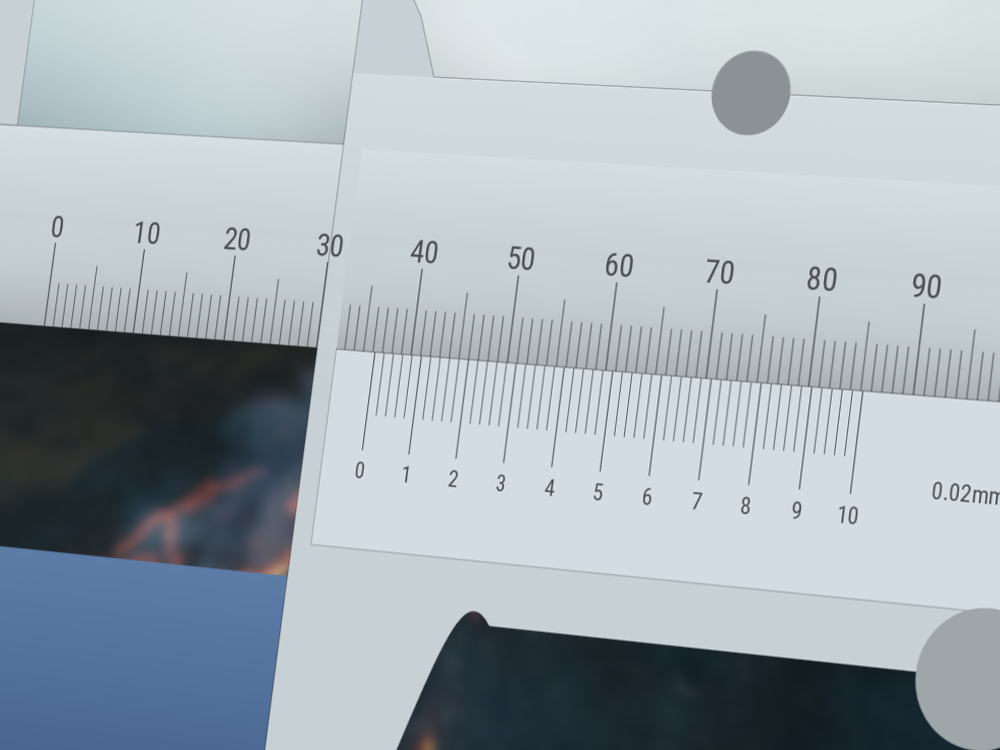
36.2 mm
